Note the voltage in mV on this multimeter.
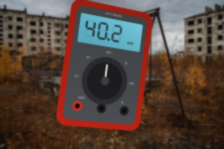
40.2 mV
